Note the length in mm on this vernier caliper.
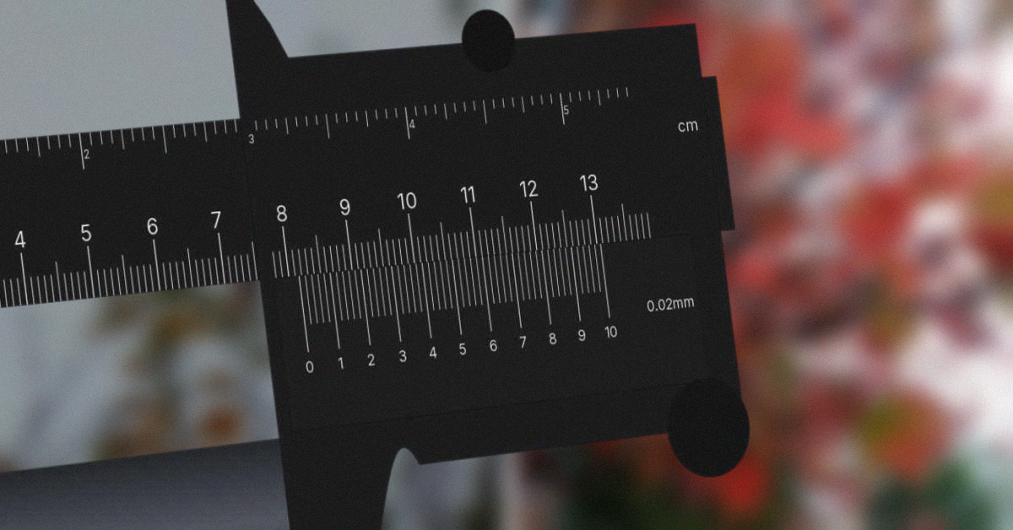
81.6 mm
